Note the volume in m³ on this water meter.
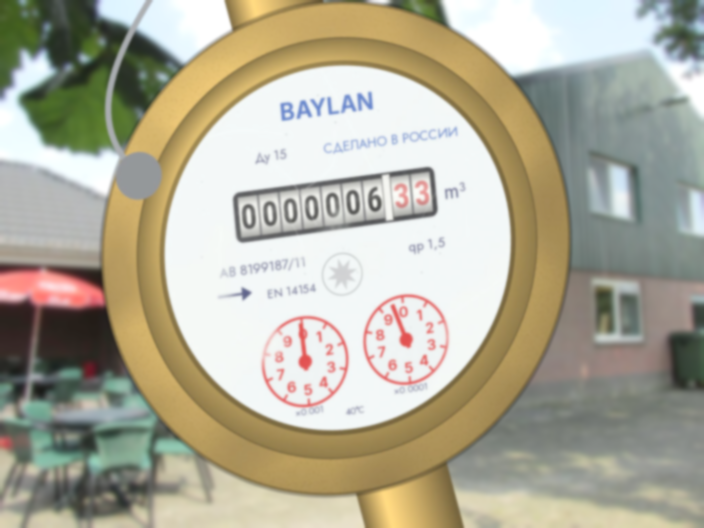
6.3299 m³
